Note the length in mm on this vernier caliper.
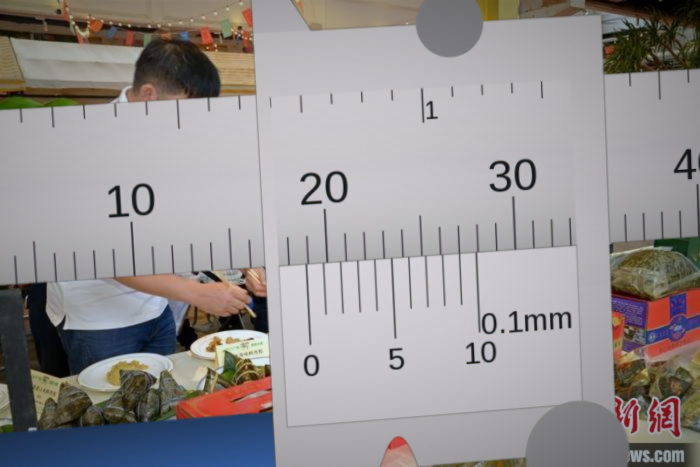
18.9 mm
